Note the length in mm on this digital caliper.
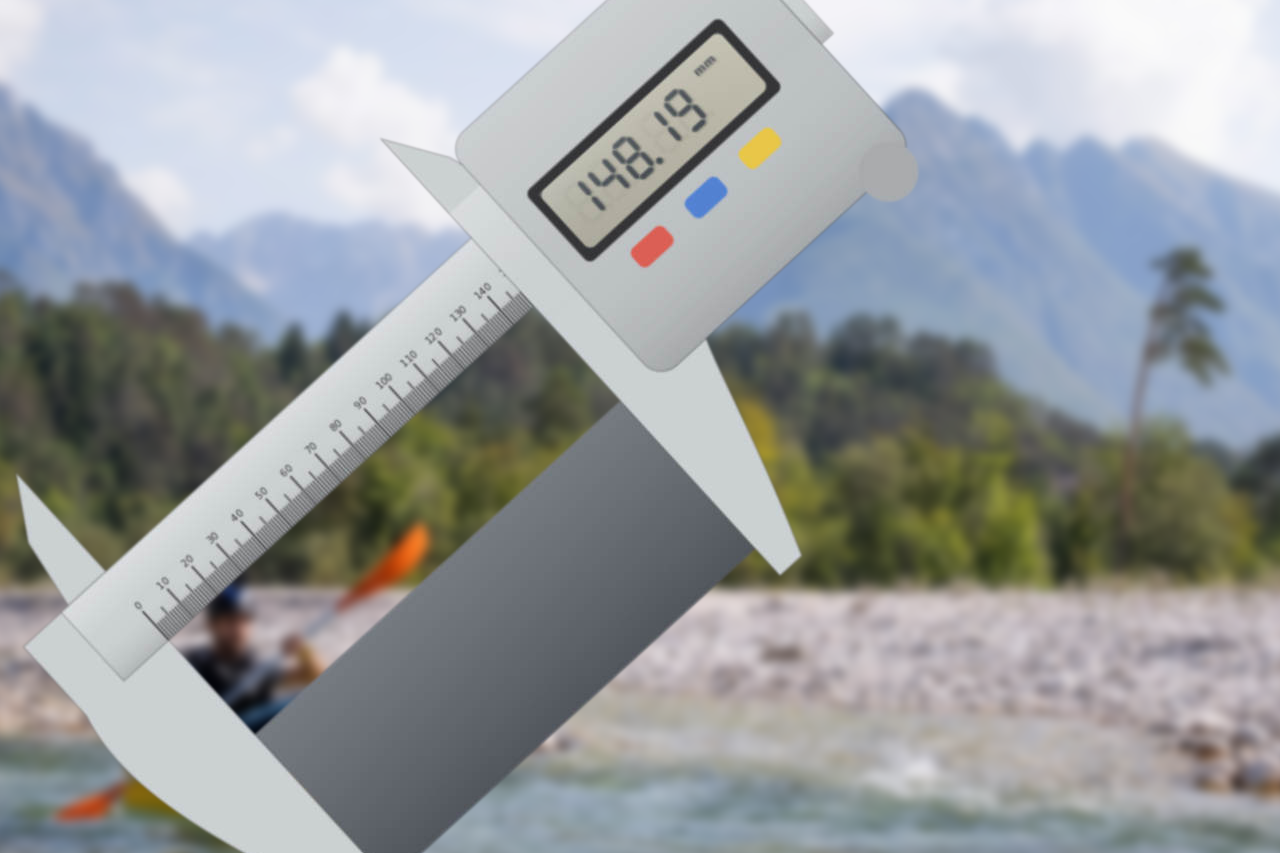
148.19 mm
